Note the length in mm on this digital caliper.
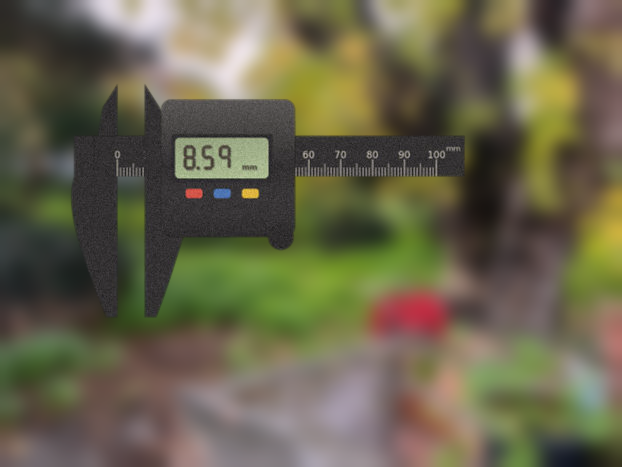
8.59 mm
